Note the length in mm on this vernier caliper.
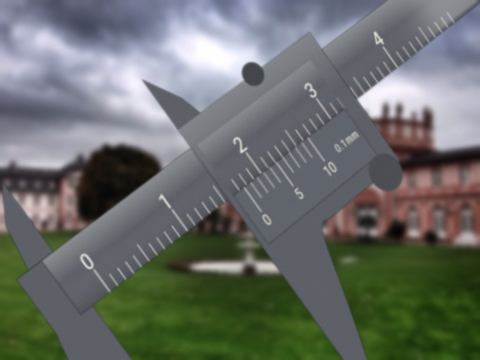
17.6 mm
